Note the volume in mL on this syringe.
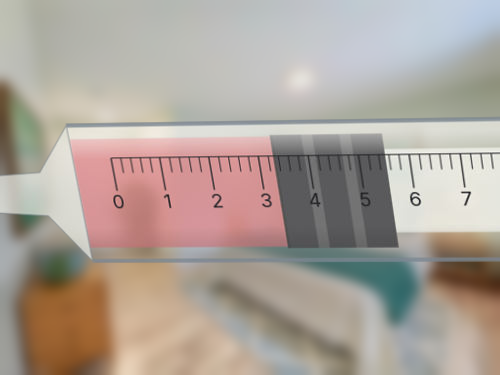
3.3 mL
